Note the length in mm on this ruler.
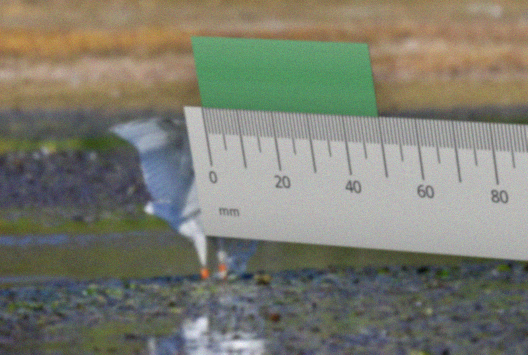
50 mm
